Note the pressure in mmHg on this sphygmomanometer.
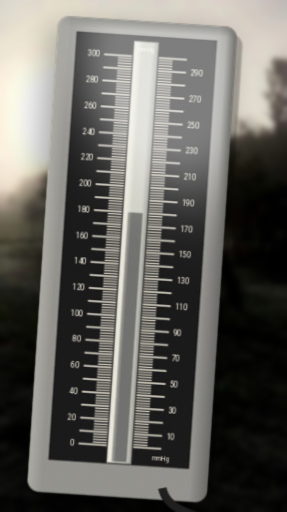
180 mmHg
